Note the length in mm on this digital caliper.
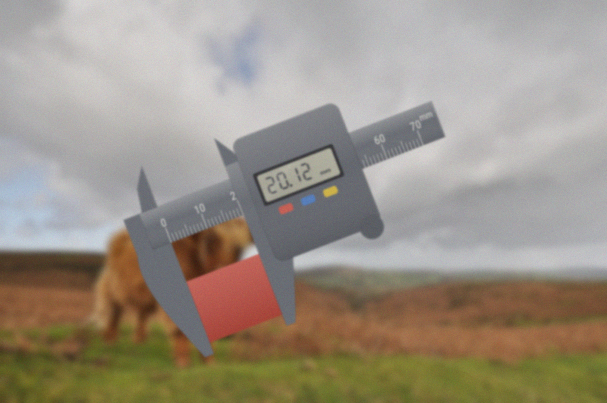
20.12 mm
